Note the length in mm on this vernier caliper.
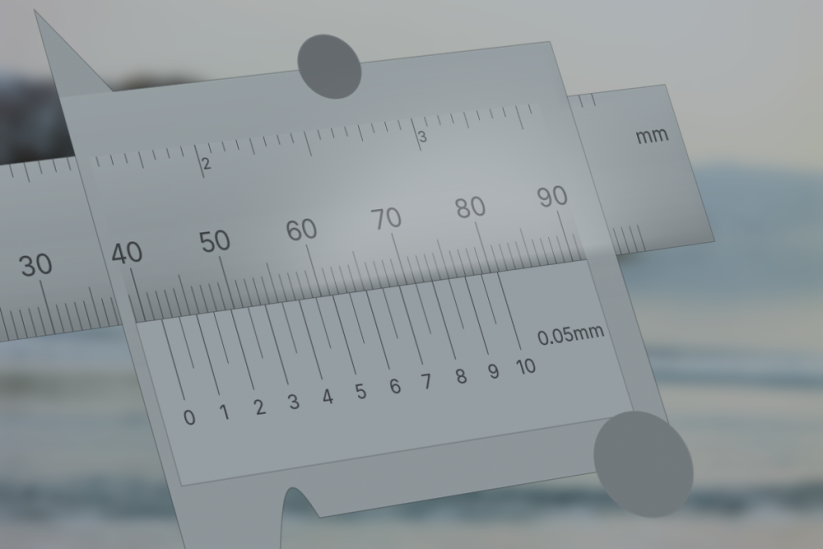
41.8 mm
